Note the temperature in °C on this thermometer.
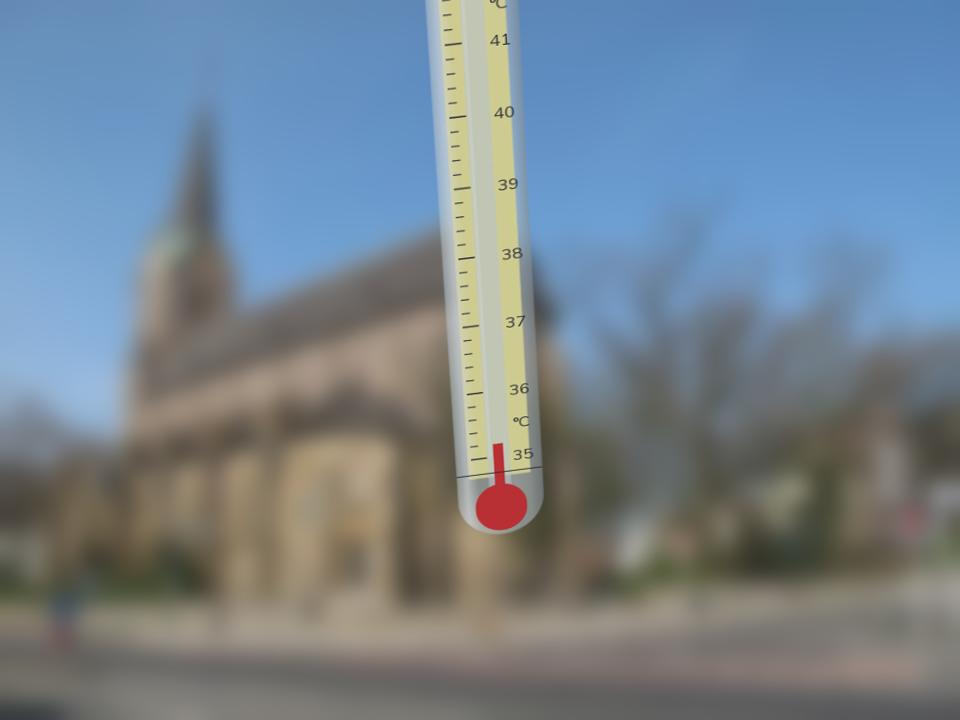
35.2 °C
